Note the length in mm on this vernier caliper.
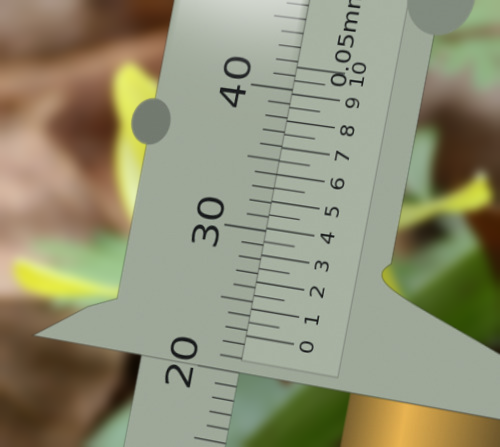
22.6 mm
